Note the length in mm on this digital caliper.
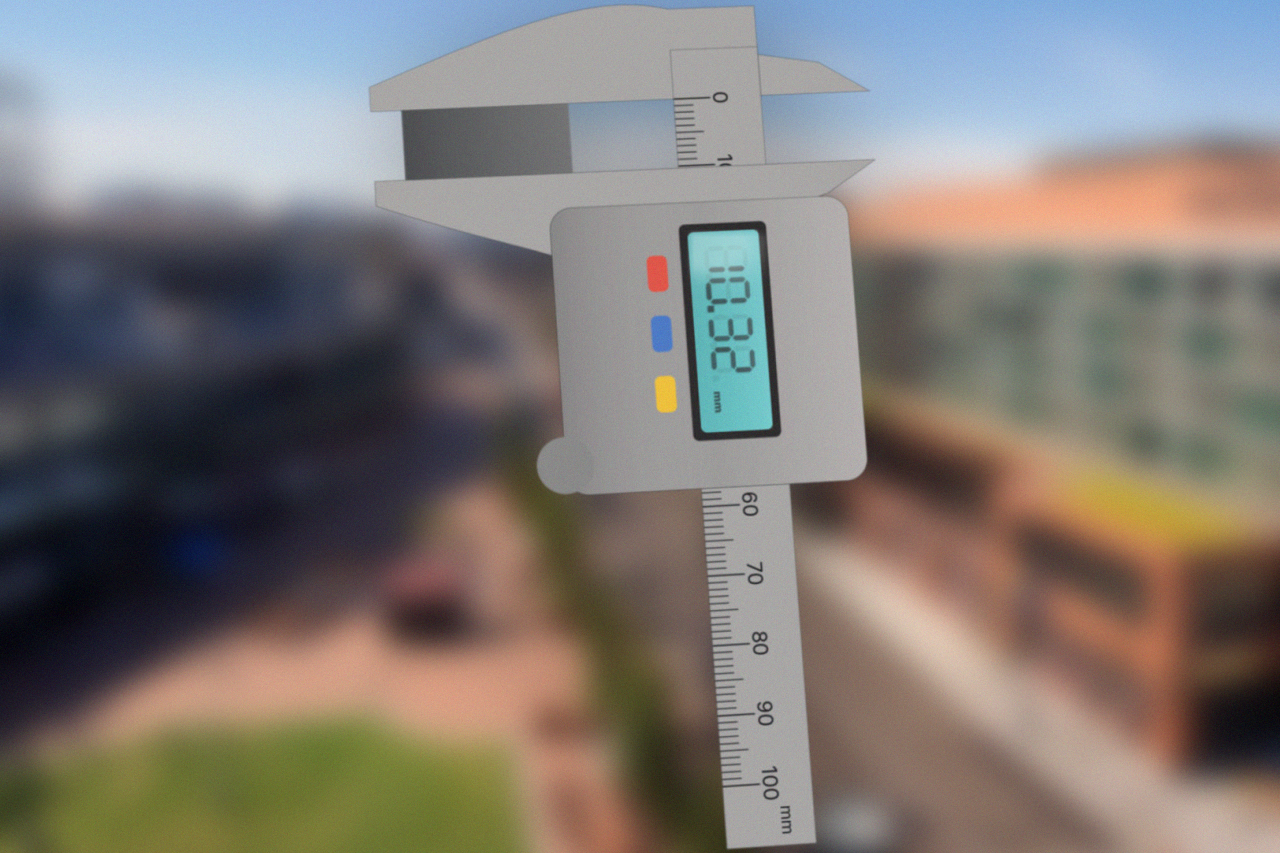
10.32 mm
